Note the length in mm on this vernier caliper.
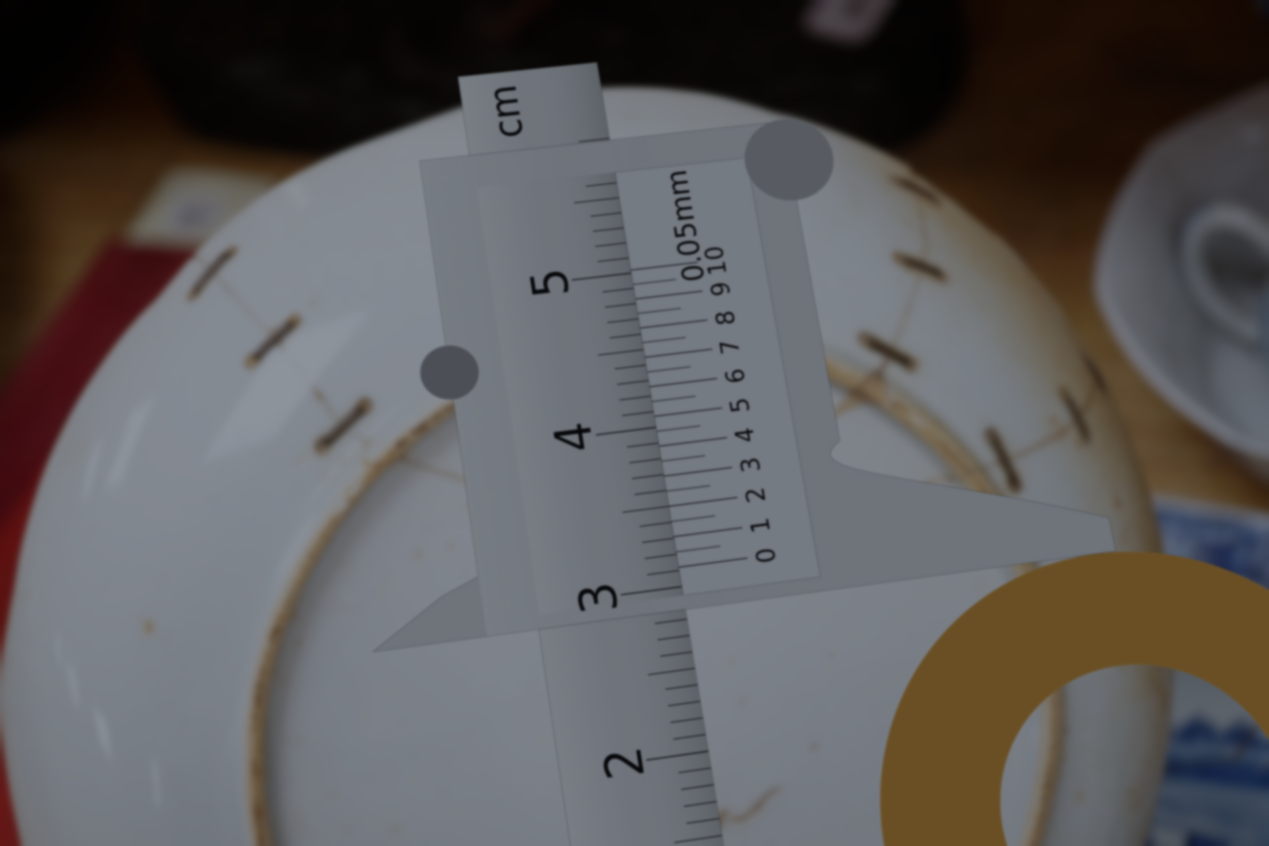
31.2 mm
